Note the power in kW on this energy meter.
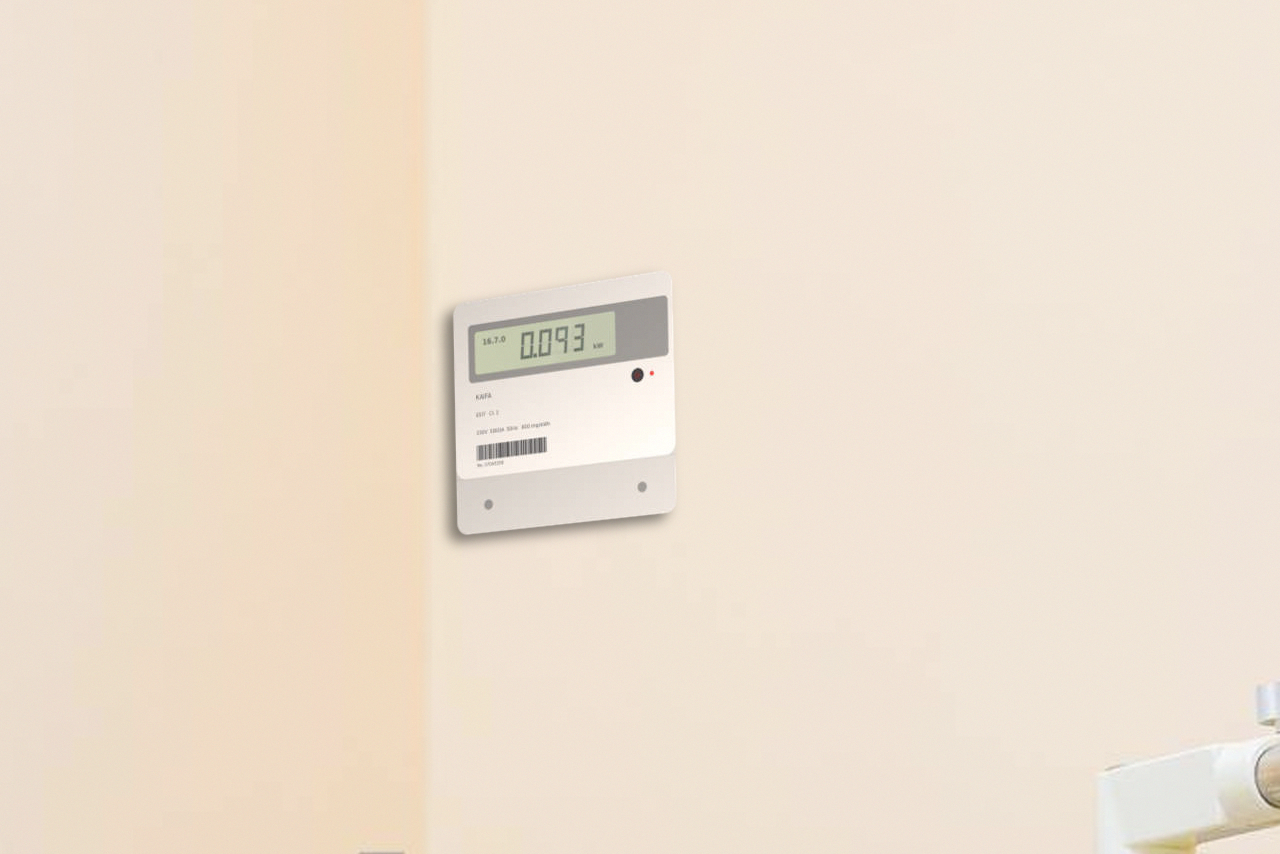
0.093 kW
